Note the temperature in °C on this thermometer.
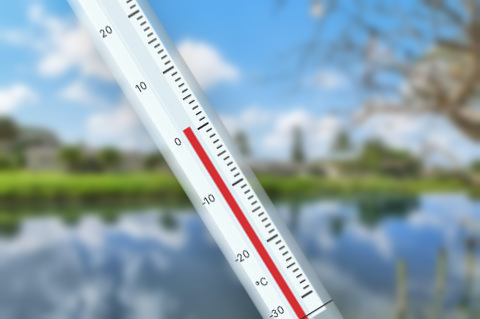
1 °C
